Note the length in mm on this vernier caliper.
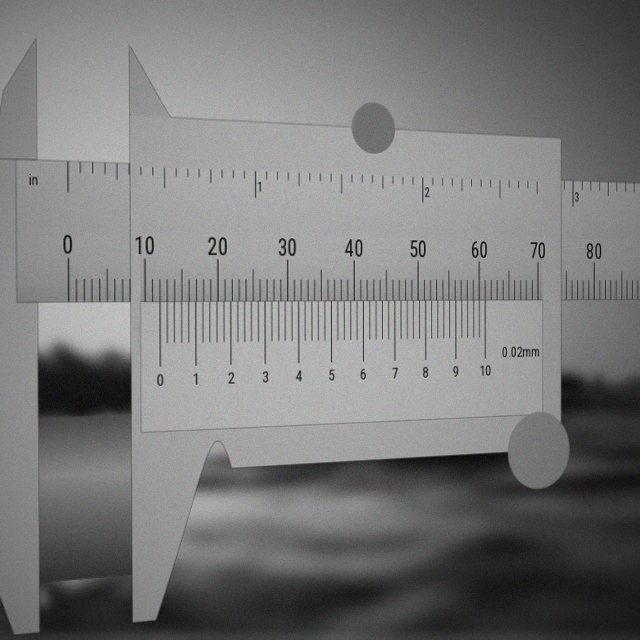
12.0 mm
